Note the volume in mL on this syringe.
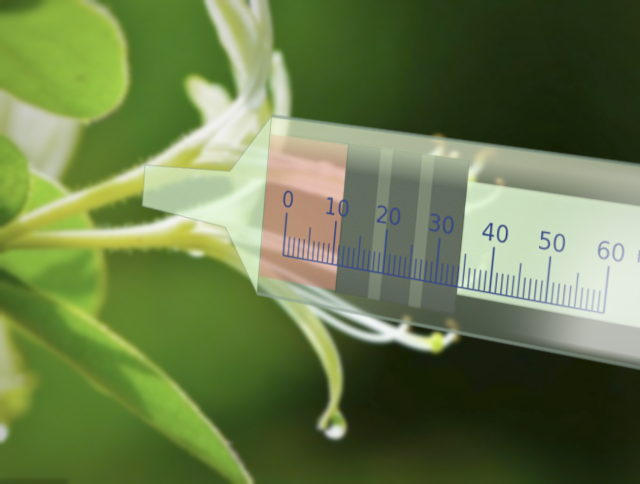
11 mL
